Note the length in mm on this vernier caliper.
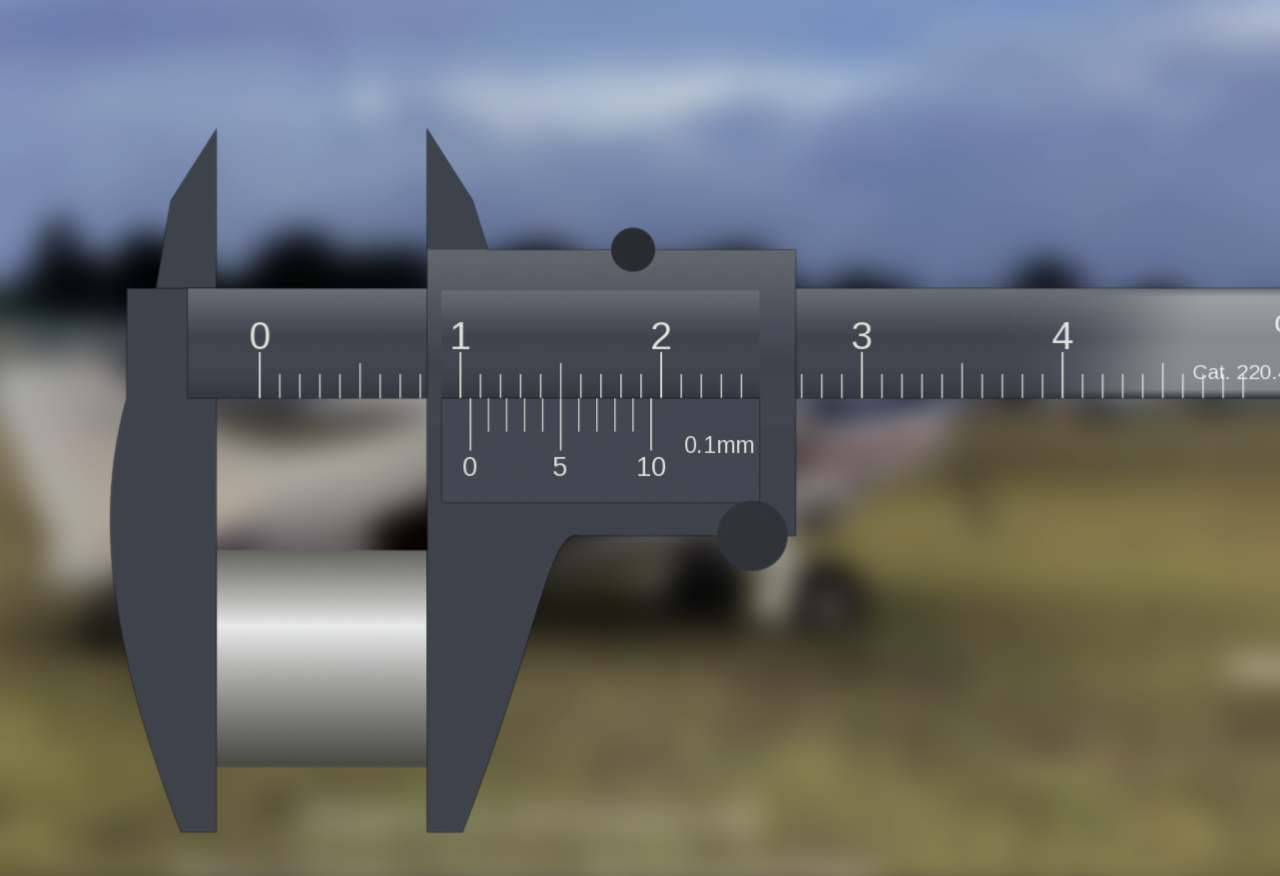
10.5 mm
